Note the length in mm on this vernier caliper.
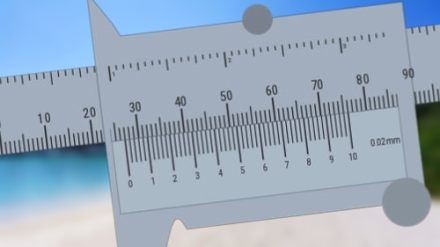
27.0 mm
